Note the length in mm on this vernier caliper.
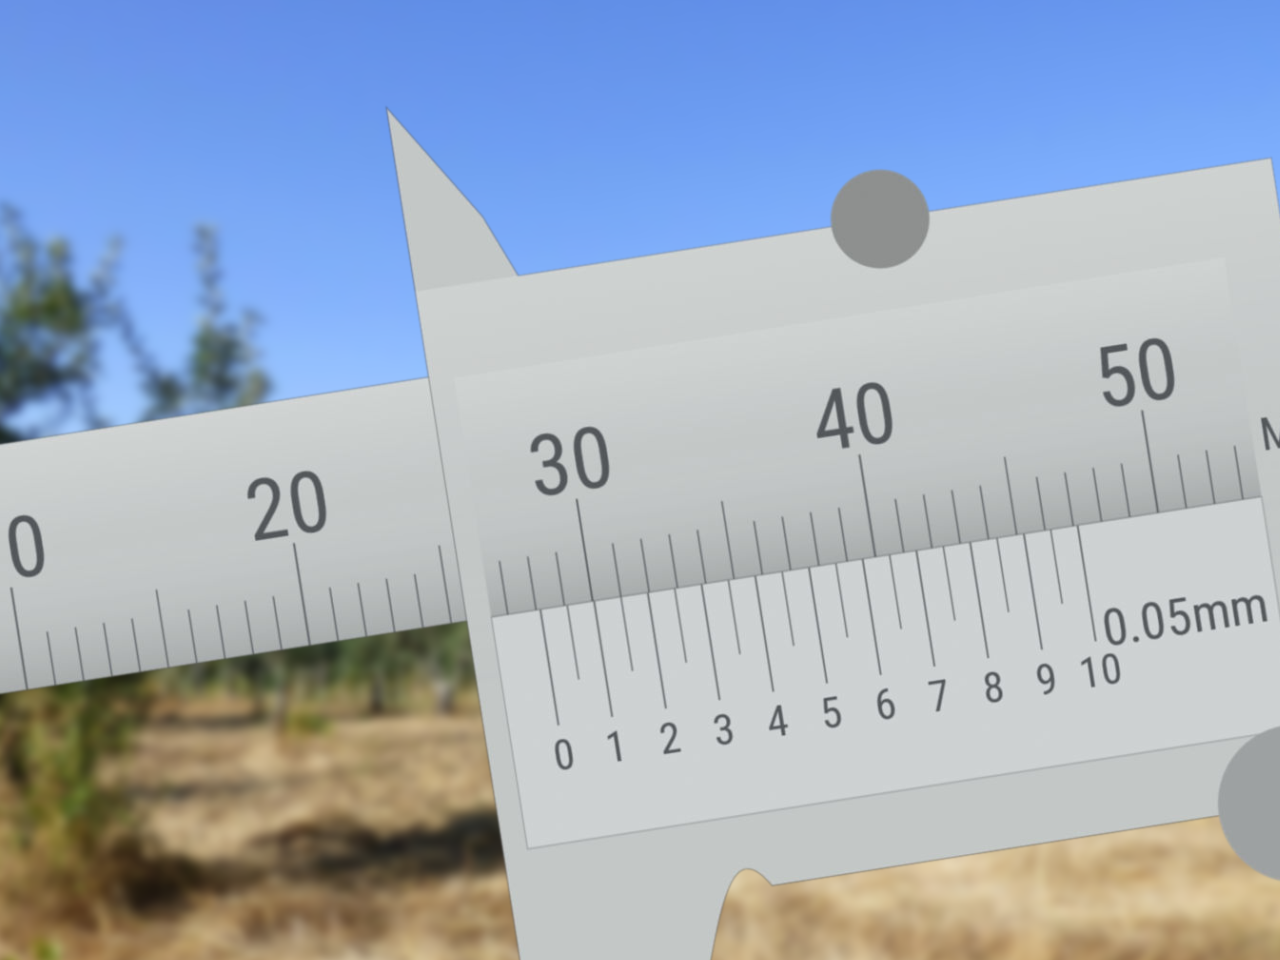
28.15 mm
